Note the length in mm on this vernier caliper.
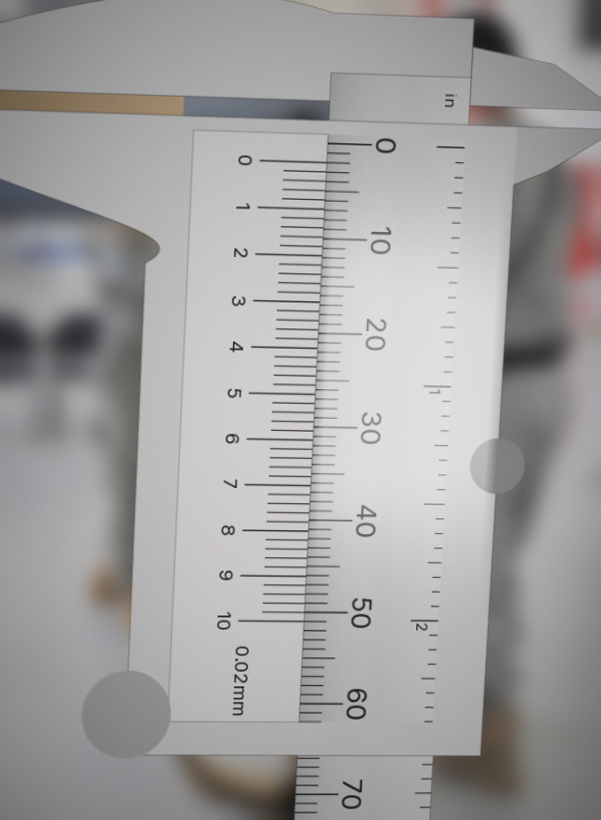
2.0 mm
